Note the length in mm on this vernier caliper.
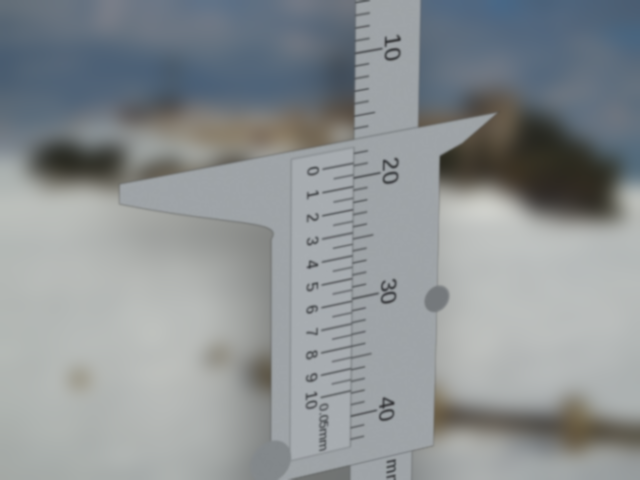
18.8 mm
